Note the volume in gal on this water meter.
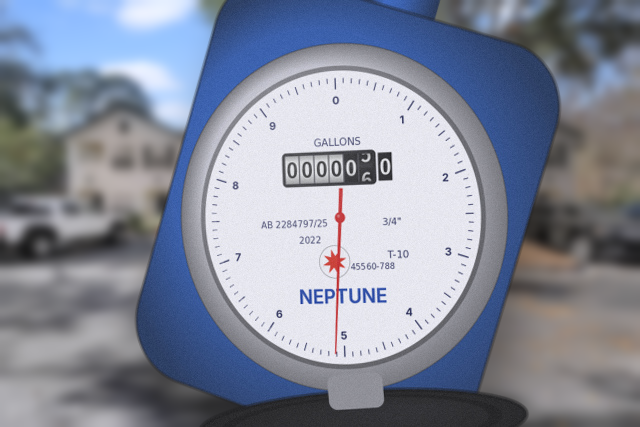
55.1 gal
